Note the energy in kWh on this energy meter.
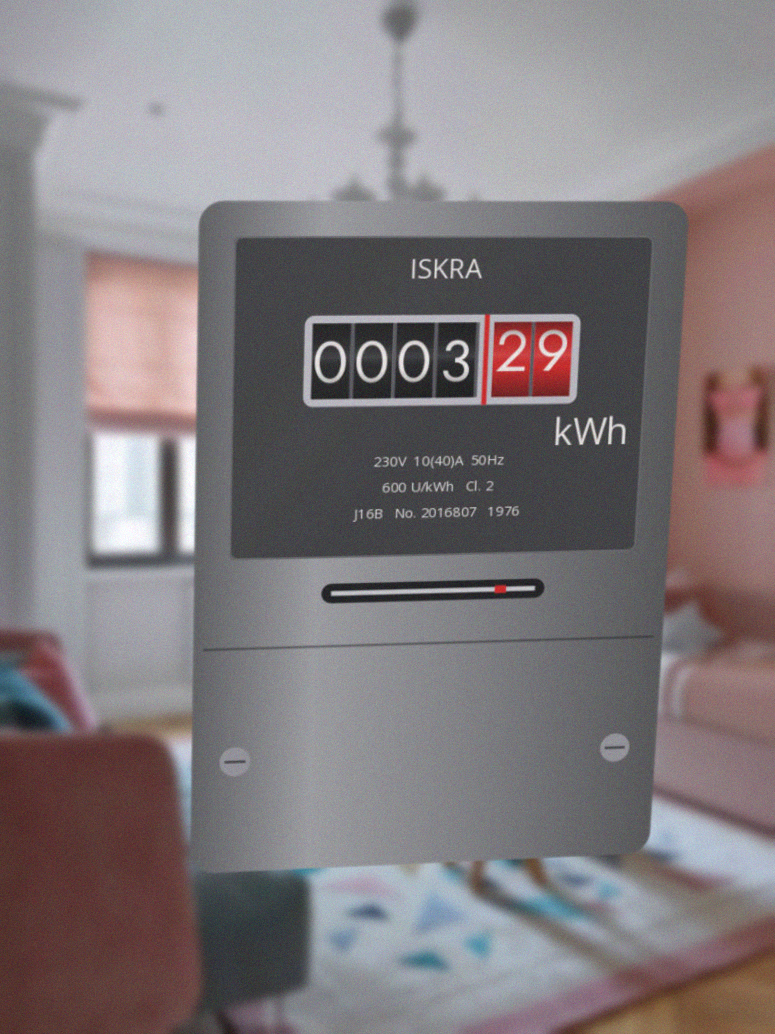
3.29 kWh
